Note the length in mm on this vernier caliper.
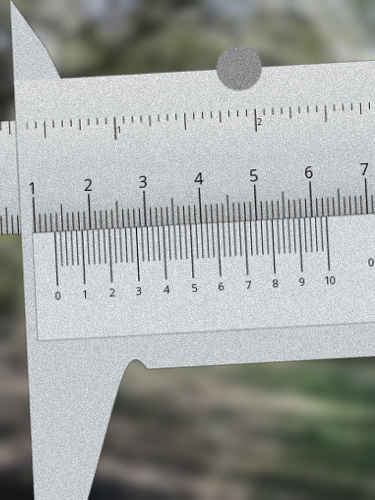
13.6 mm
